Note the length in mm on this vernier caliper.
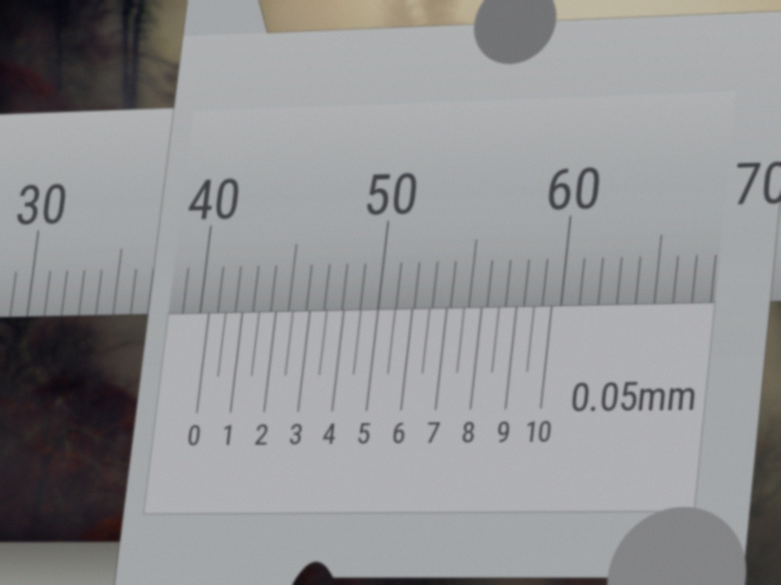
40.5 mm
